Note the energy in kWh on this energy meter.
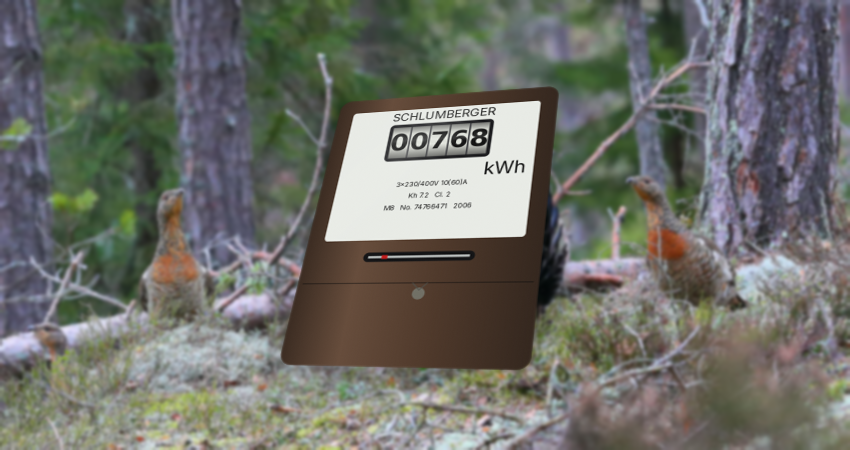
768 kWh
